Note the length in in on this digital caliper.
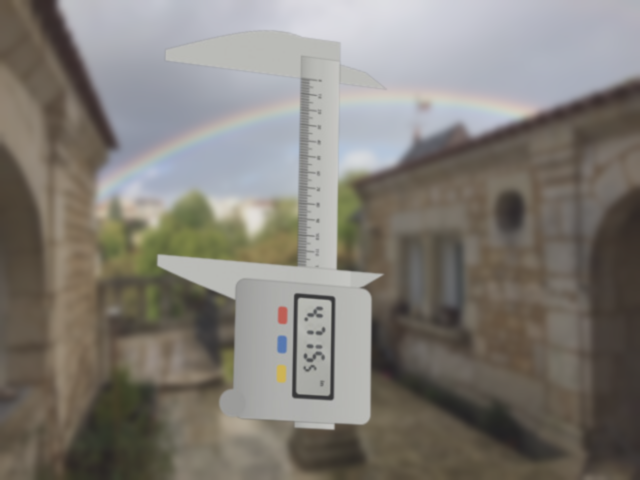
4.7155 in
